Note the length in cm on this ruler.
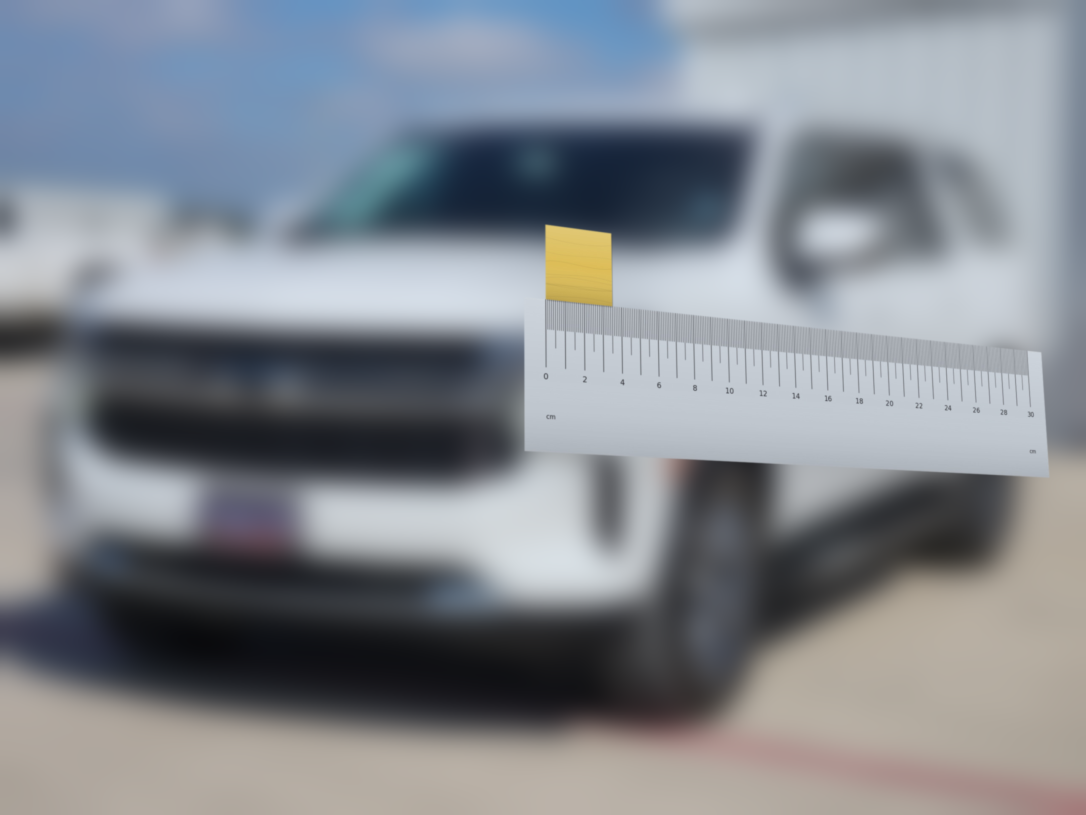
3.5 cm
